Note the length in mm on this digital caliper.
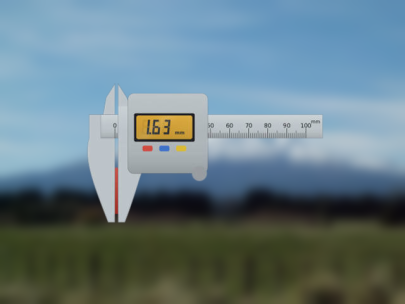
1.63 mm
